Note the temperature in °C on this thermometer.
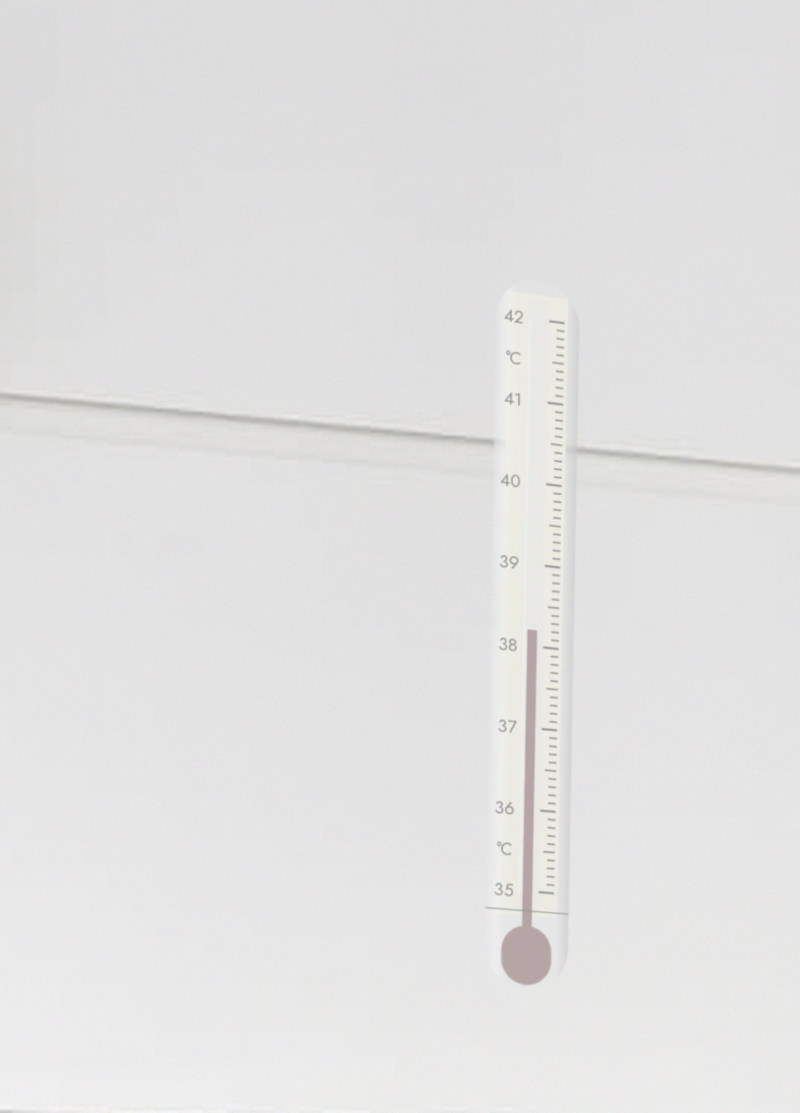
38.2 °C
